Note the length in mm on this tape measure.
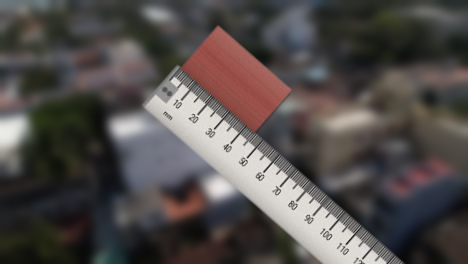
45 mm
